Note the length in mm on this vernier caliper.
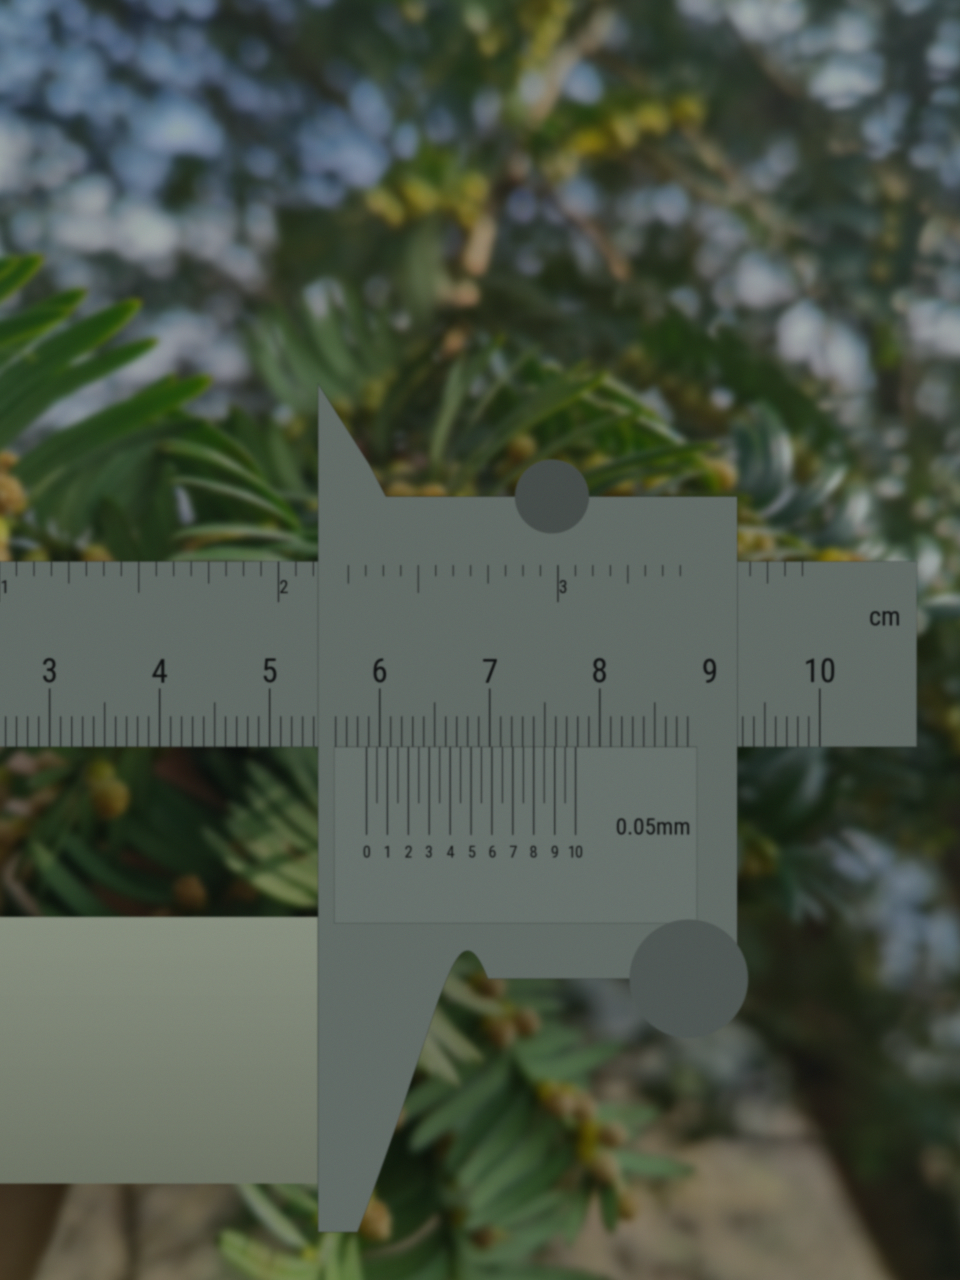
58.8 mm
